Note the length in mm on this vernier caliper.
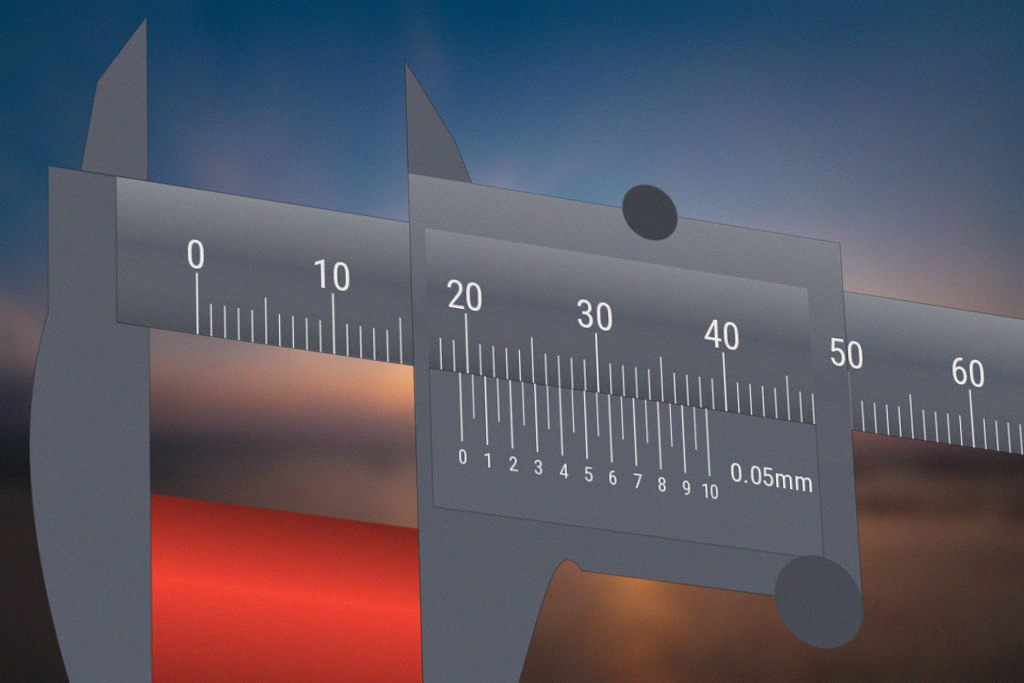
19.4 mm
